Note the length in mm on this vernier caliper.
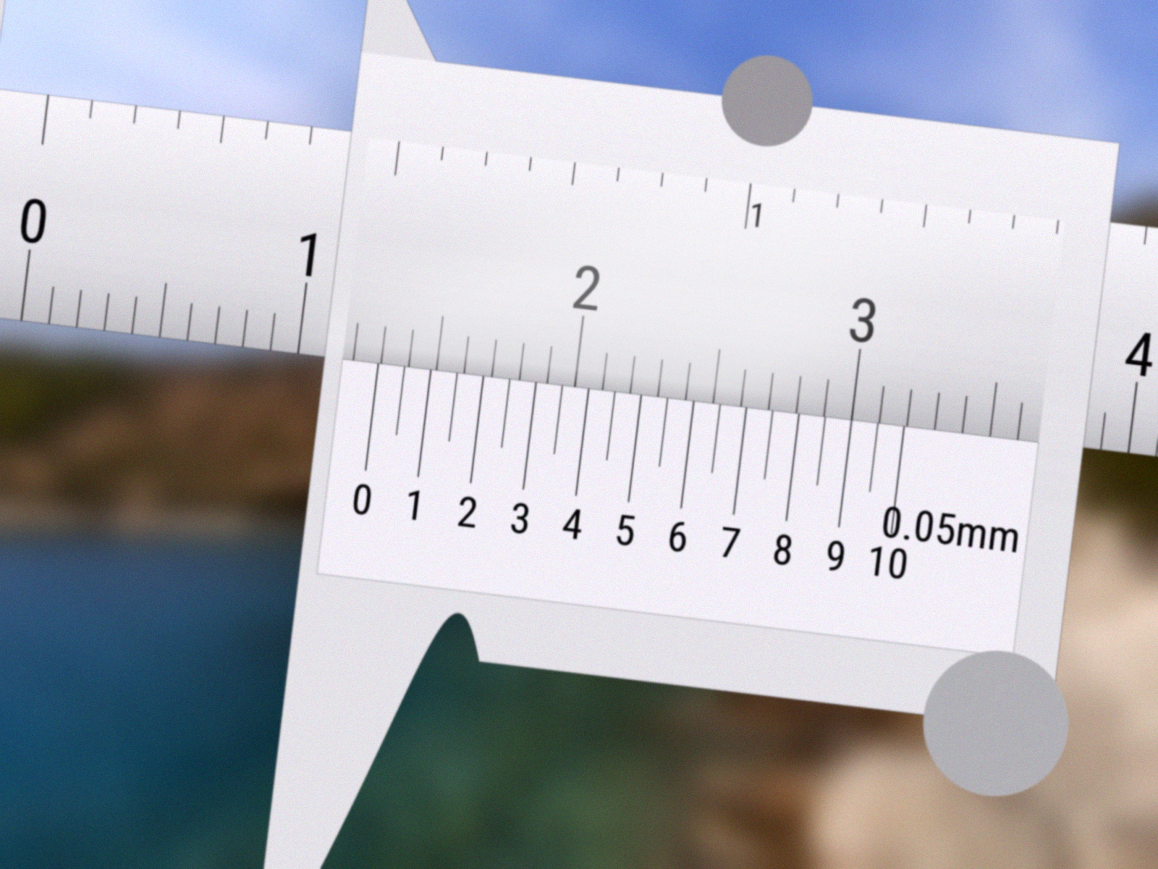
12.90 mm
